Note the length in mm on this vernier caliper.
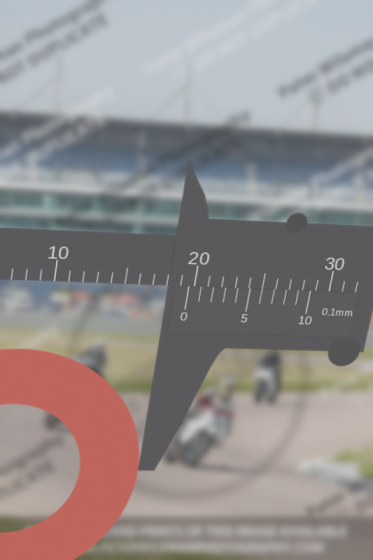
19.6 mm
